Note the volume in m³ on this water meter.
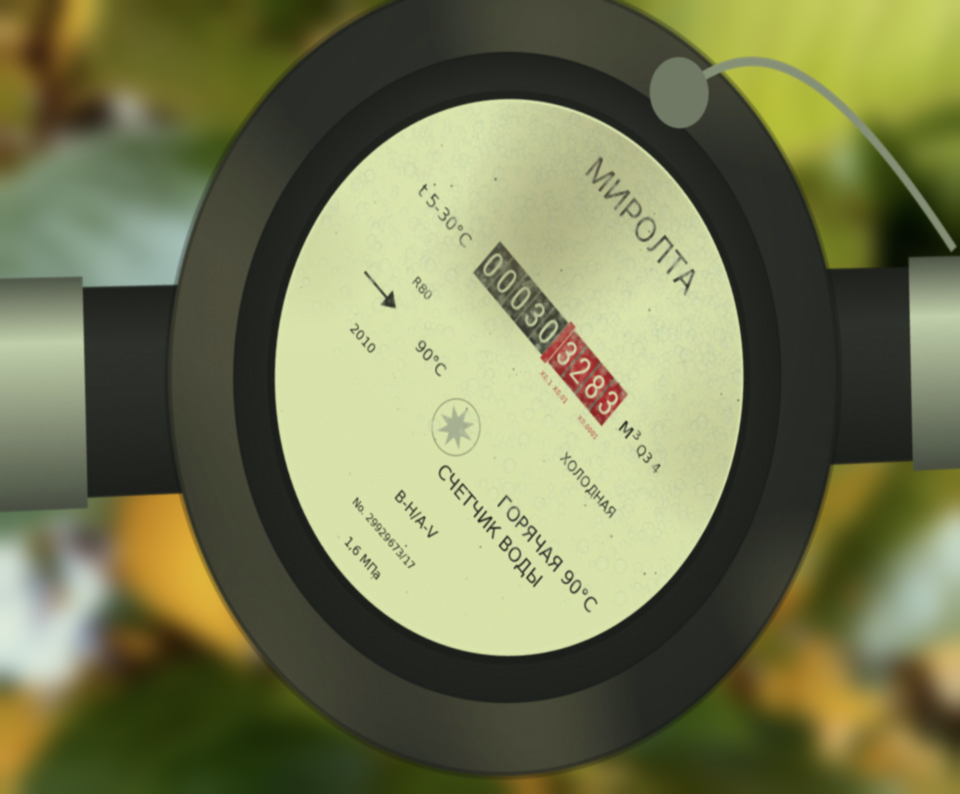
30.3283 m³
